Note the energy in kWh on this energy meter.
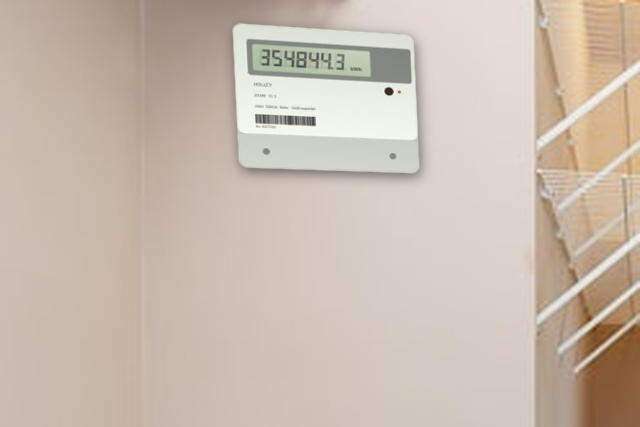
354844.3 kWh
